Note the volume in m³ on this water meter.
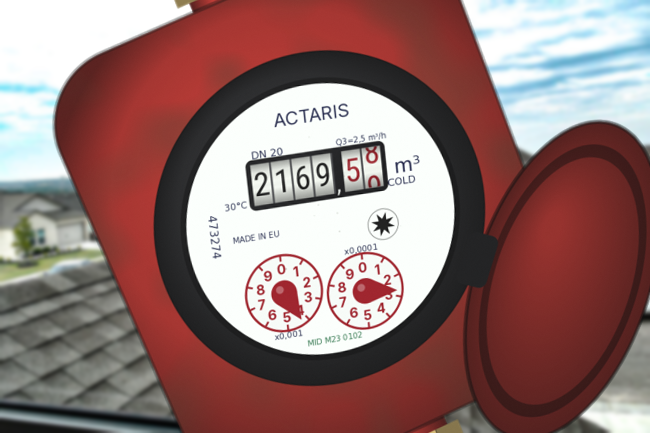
2169.5842 m³
